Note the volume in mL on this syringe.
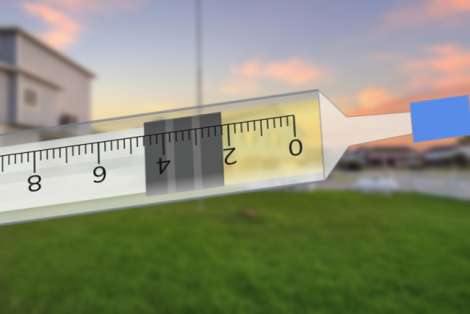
2.2 mL
